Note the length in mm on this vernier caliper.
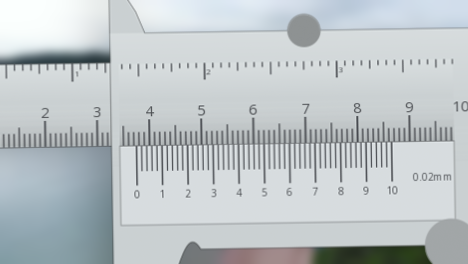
37.5 mm
